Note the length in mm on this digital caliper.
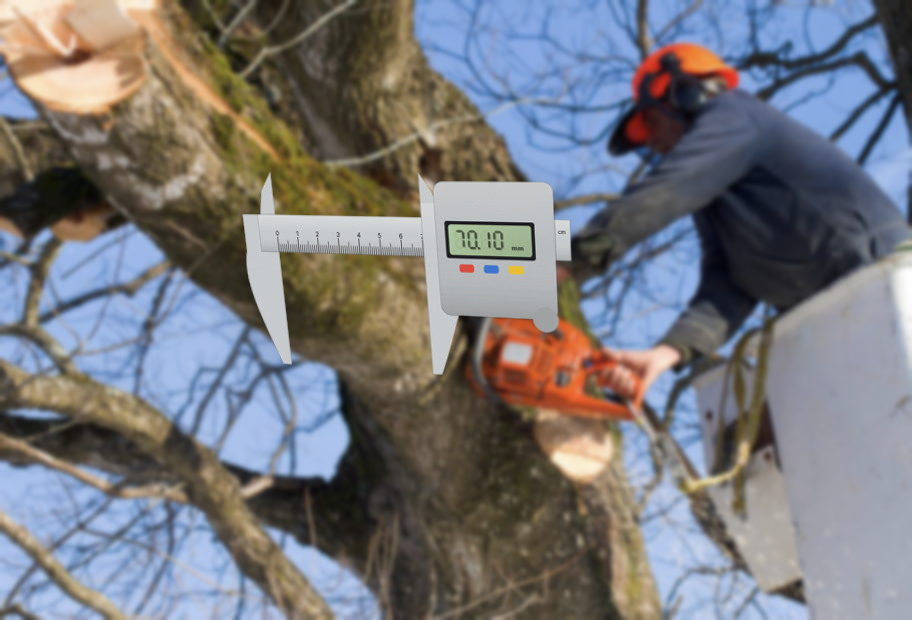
70.10 mm
